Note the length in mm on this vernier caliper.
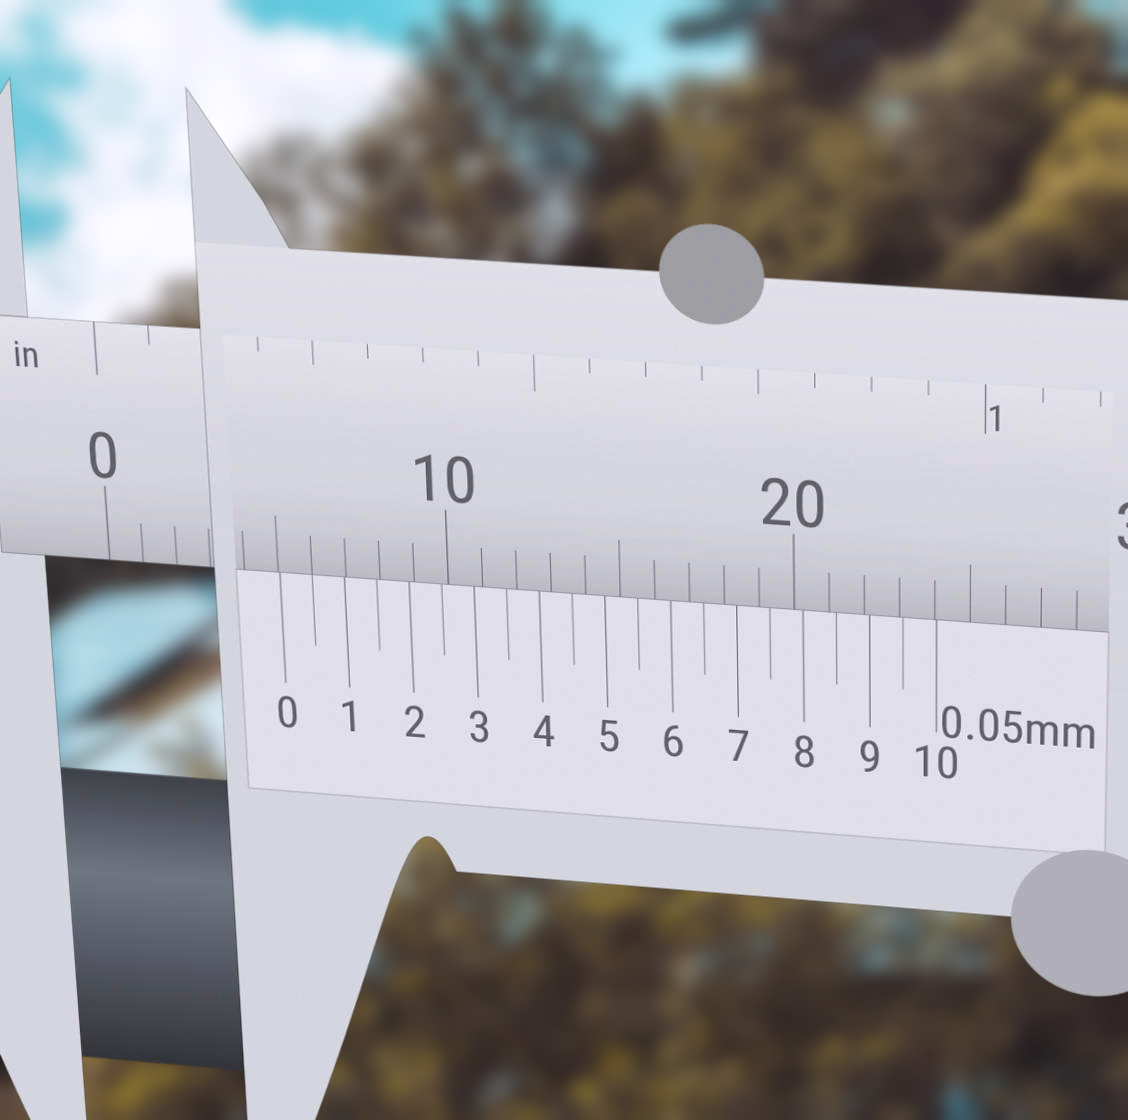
5.05 mm
